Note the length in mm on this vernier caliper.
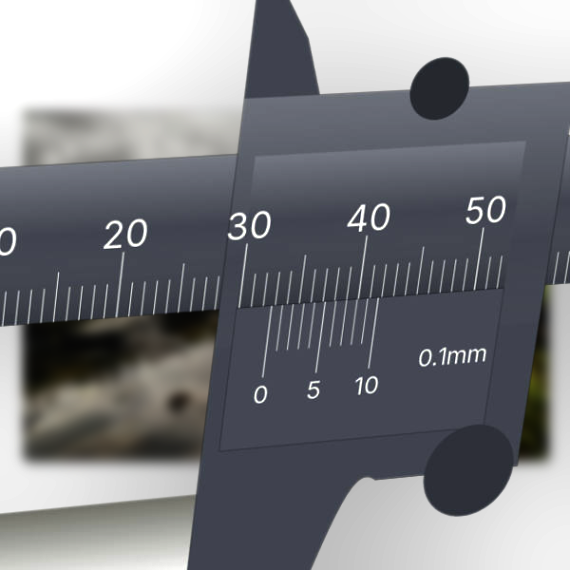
32.7 mm
